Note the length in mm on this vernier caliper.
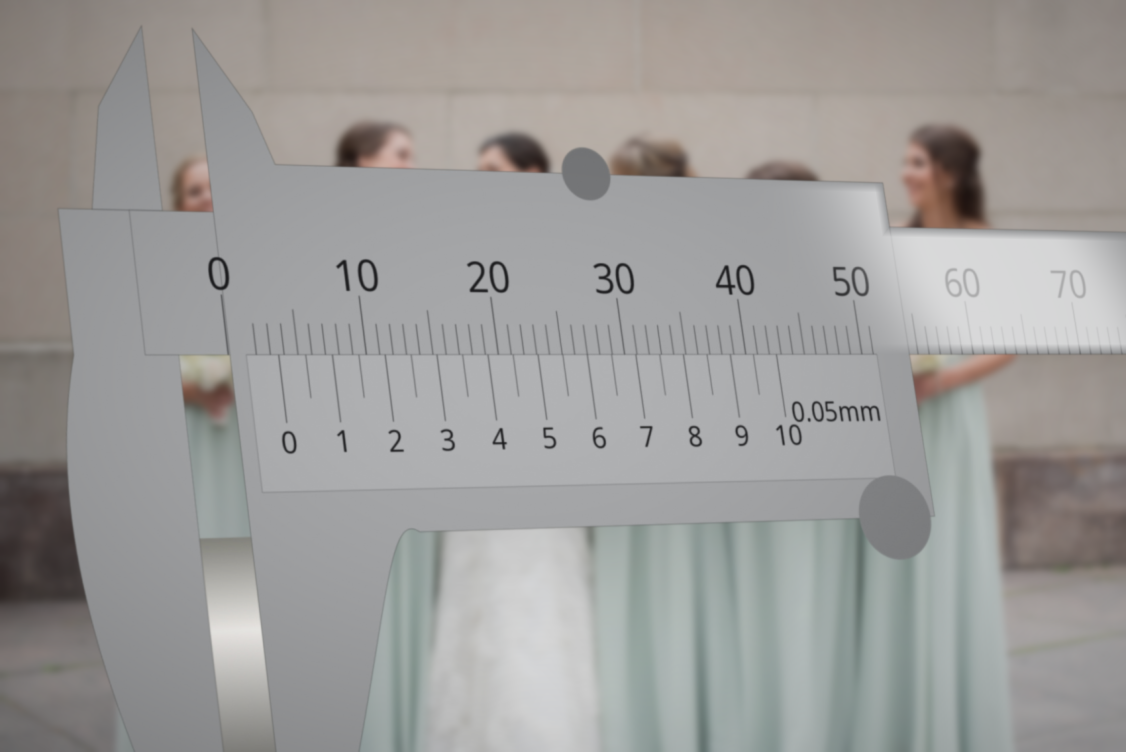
3.6 mm
